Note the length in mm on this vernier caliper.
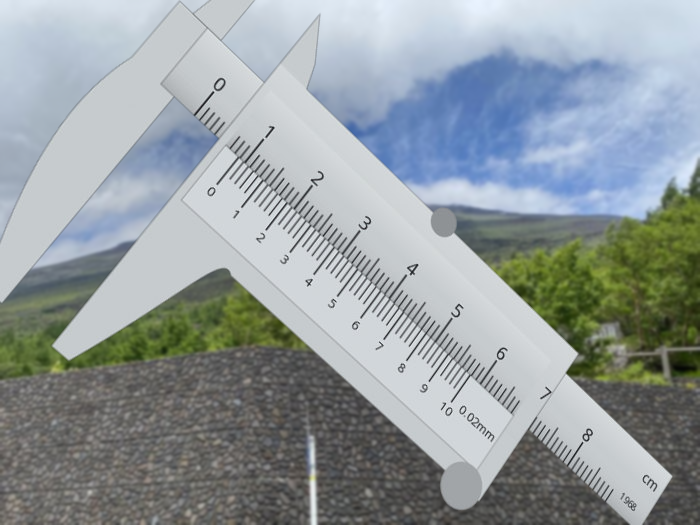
8.8 mm
